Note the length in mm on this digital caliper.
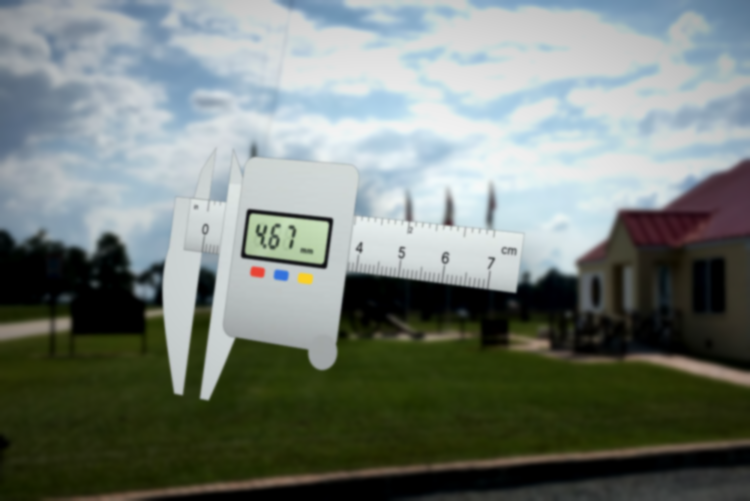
4.67 mm
